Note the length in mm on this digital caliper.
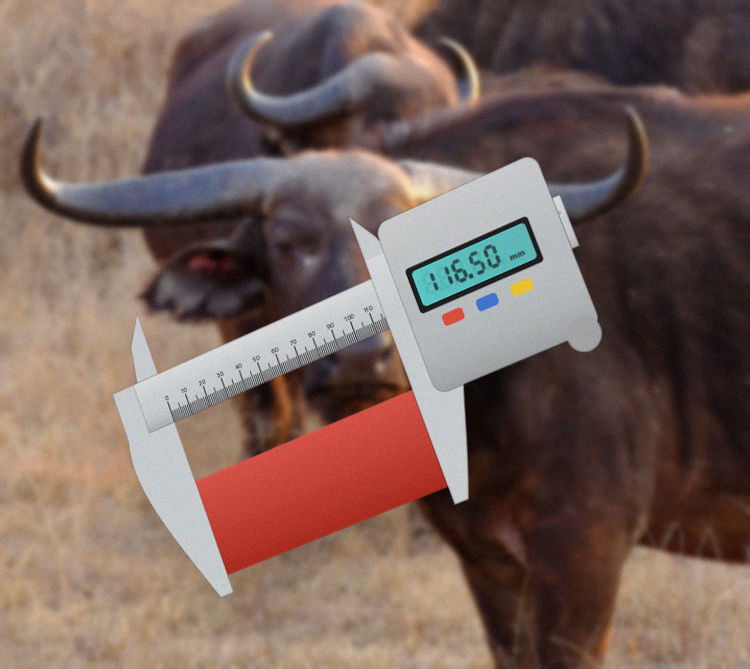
116.50 mm
